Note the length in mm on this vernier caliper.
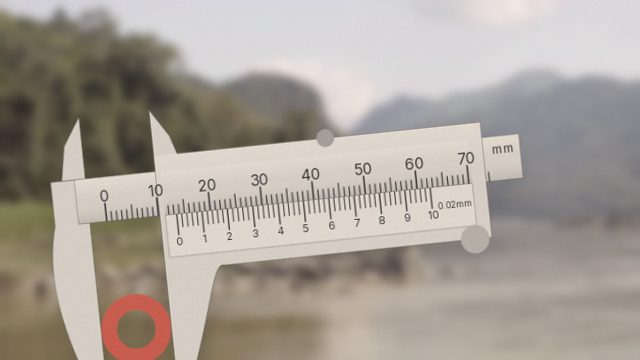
13.5 mm
